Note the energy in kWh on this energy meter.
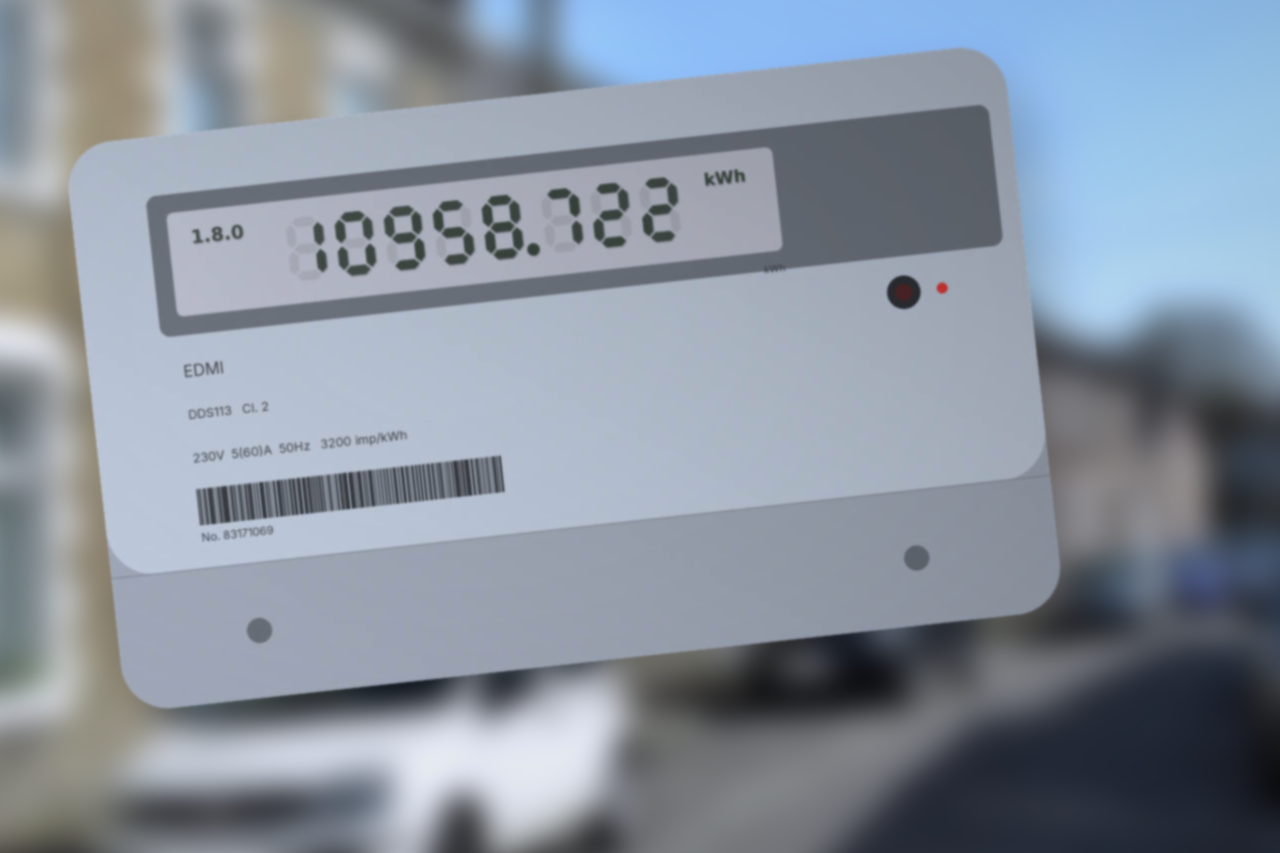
10958.722 kWh
